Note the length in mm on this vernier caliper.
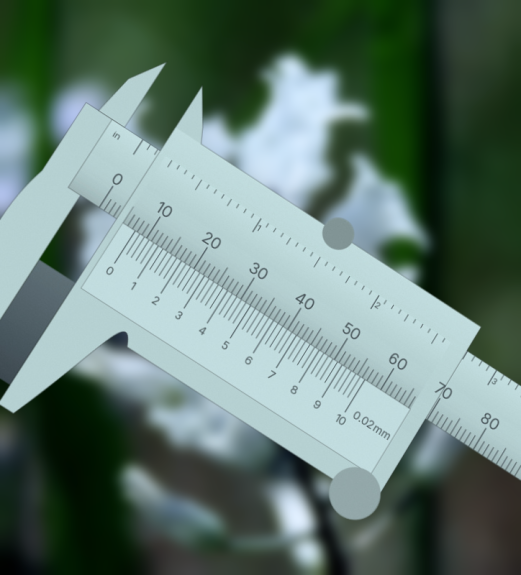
7.6 mm
